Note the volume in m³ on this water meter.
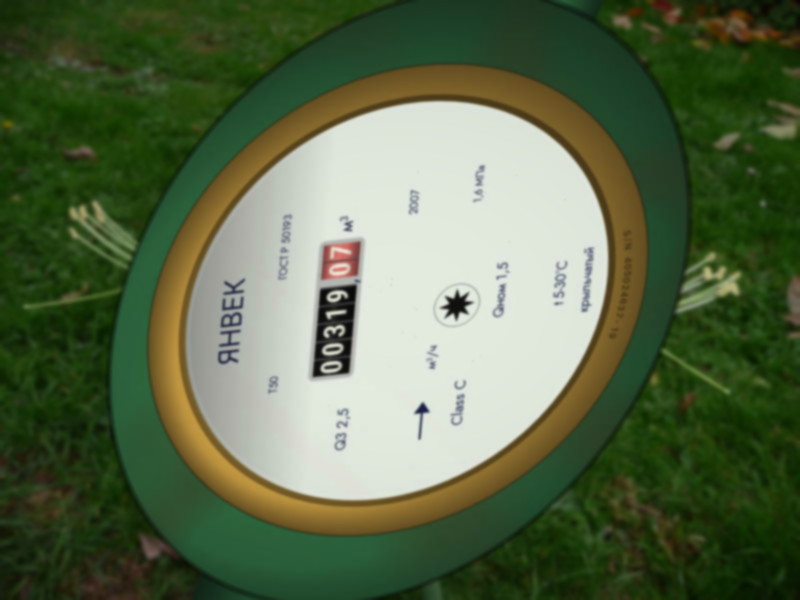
319.07 m³
